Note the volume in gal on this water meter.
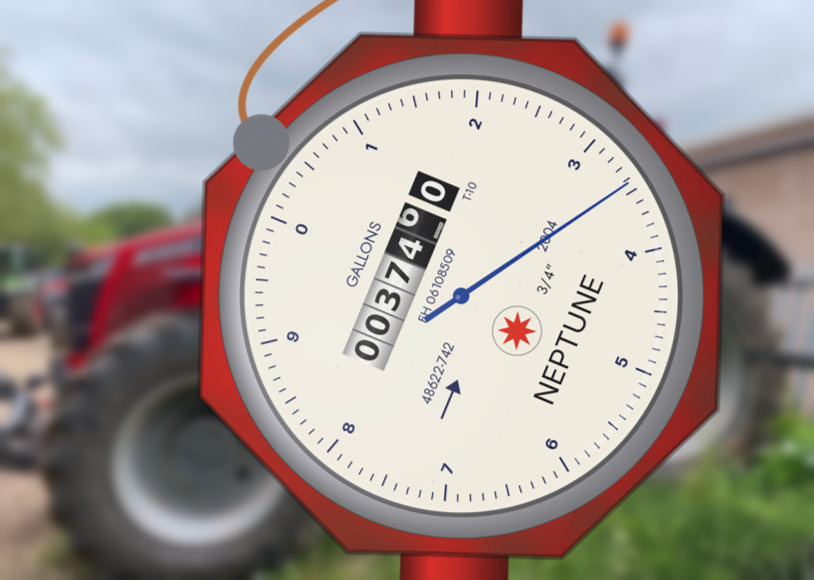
37463.4 gal
